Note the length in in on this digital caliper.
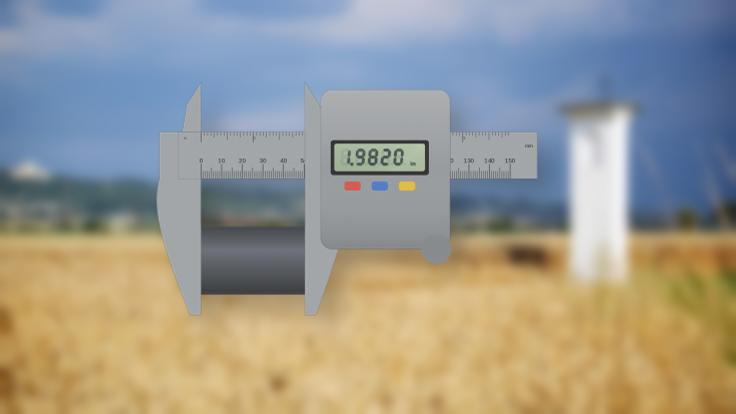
1.9820 in
